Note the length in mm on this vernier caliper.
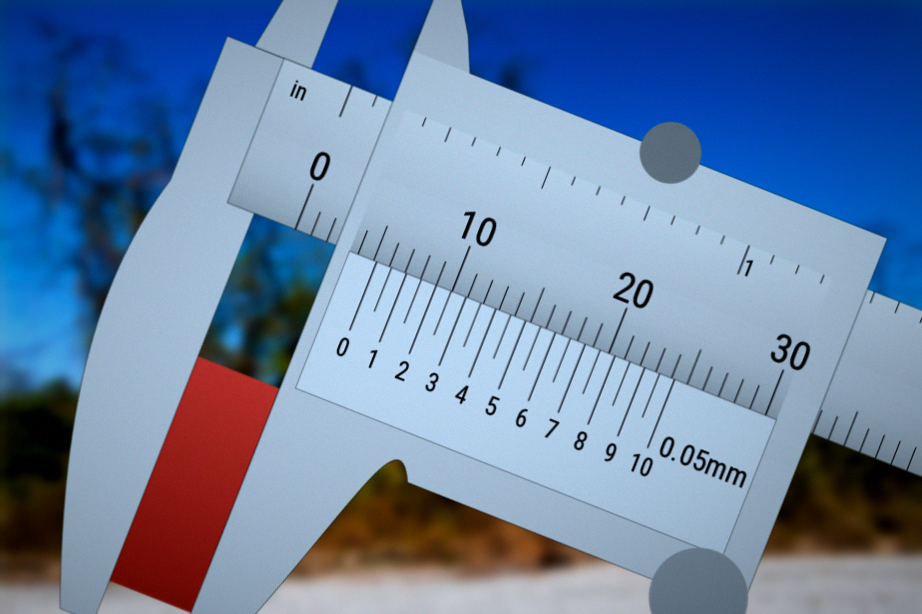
5.2 mm
